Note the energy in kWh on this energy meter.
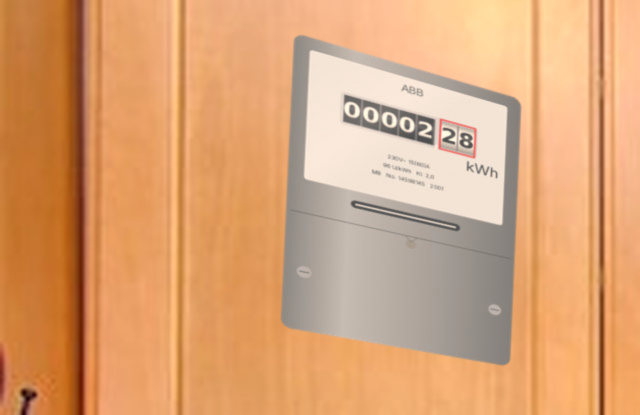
2.28 kWh
